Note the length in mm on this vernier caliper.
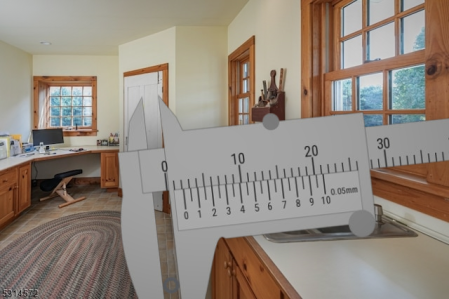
2.2 mm
